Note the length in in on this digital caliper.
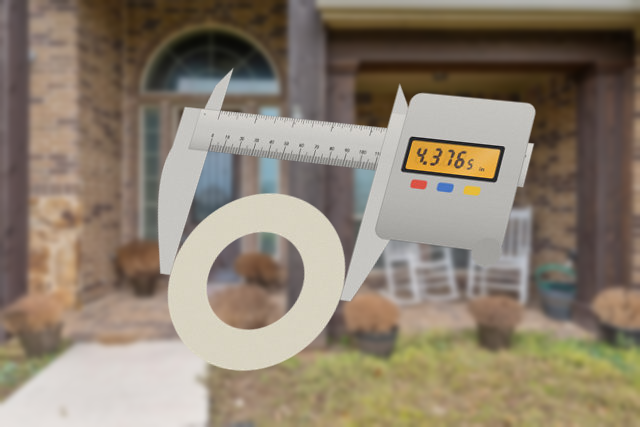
4.3765 in
